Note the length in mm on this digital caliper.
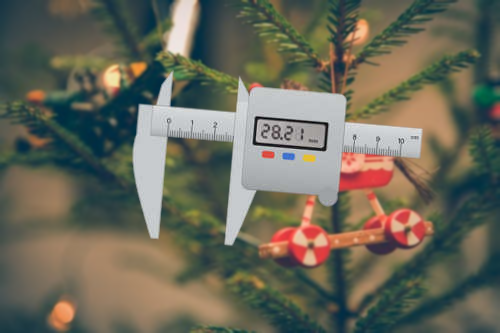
28.21 mm
